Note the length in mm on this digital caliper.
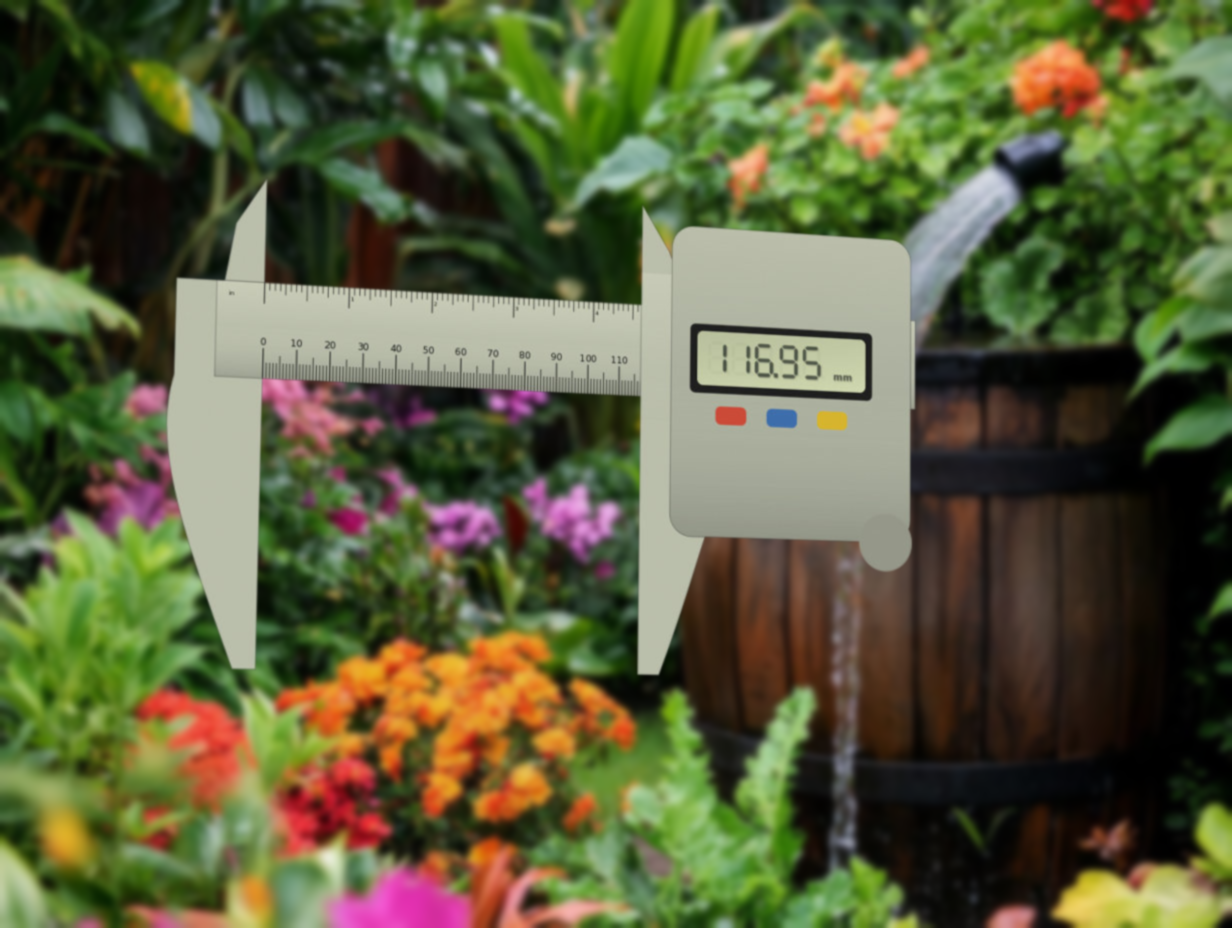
116.95 mm
